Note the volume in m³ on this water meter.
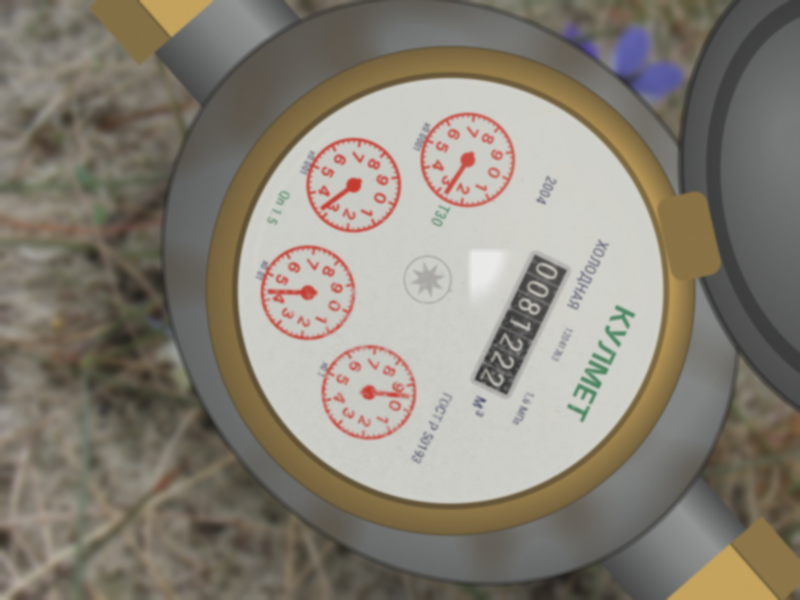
81221.9432 m³
